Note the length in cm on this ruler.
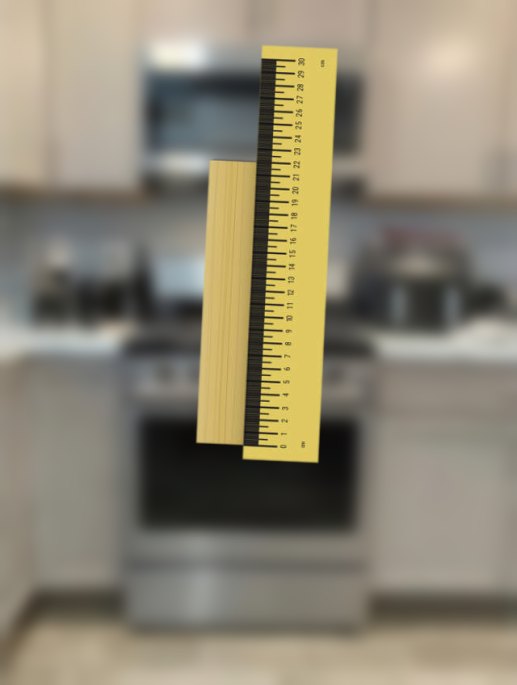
22 cm
